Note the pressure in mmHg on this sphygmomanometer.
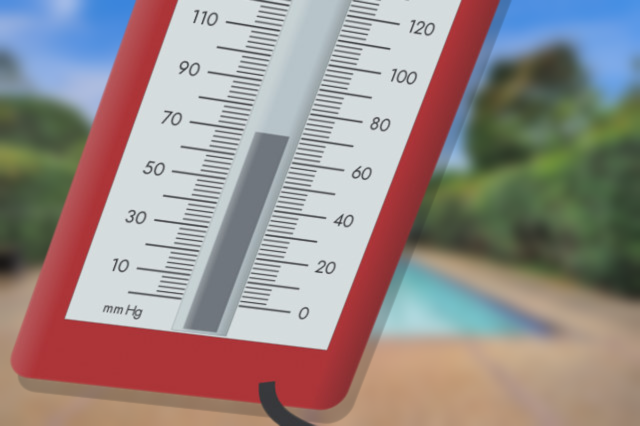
70 mmHg
